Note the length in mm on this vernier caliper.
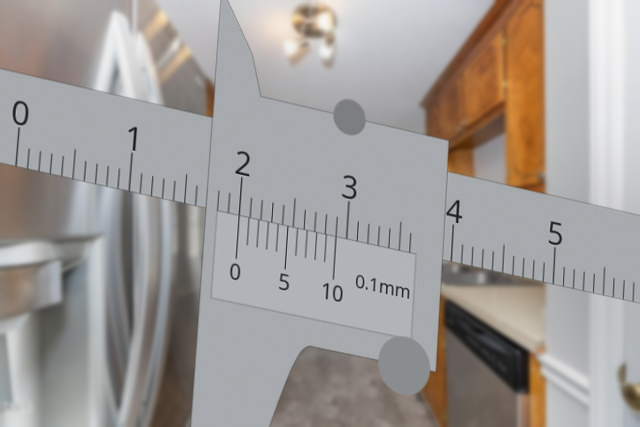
20.0 mm
